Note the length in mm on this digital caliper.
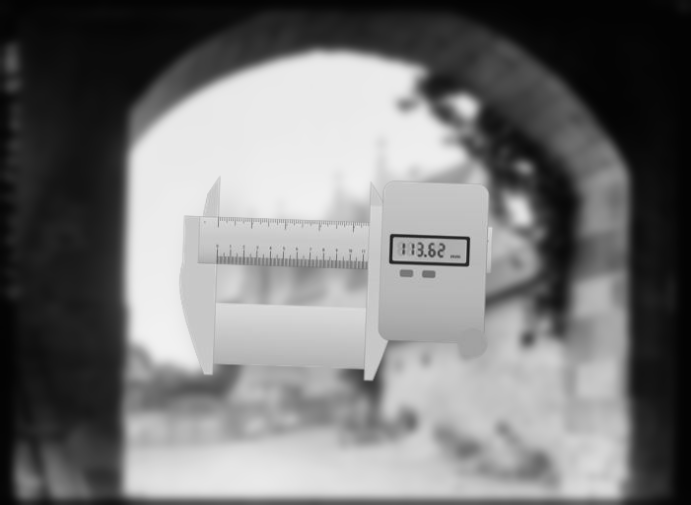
113.62 mm
